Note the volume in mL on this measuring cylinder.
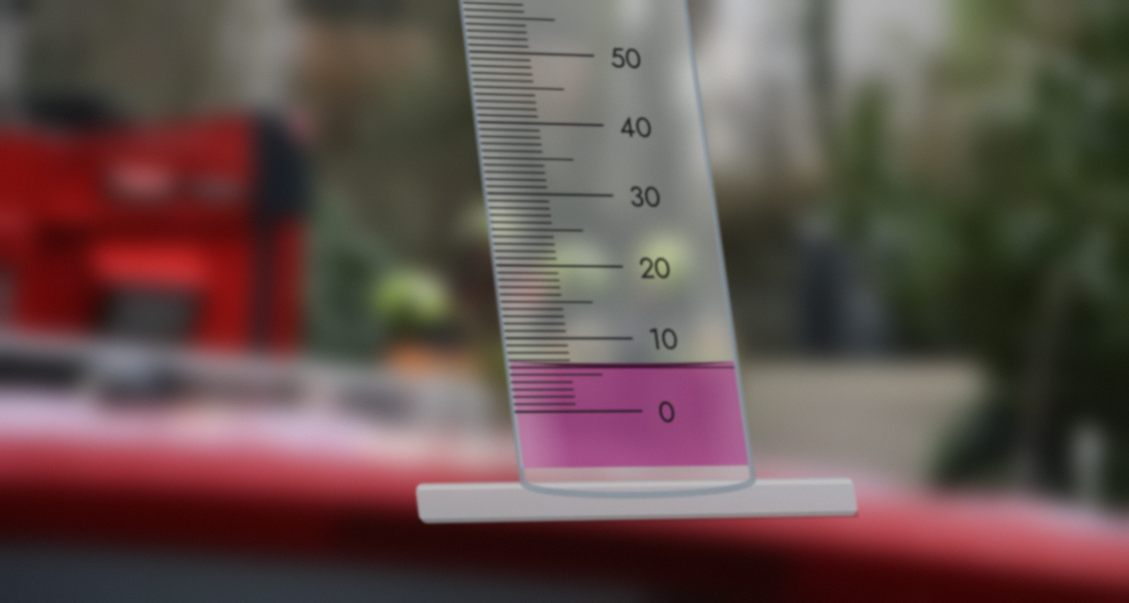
6 mL
